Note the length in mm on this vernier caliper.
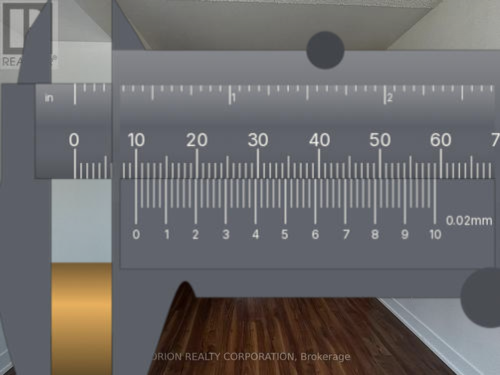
10.0 mm
